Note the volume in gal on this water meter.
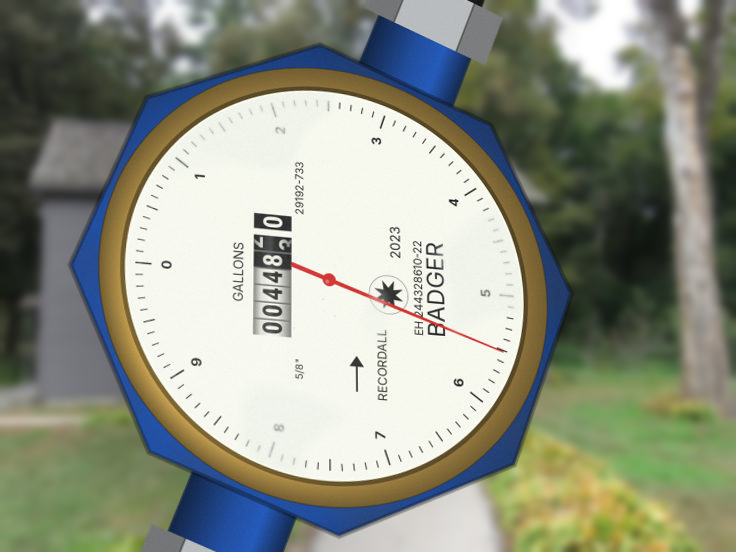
44825.5 gal
